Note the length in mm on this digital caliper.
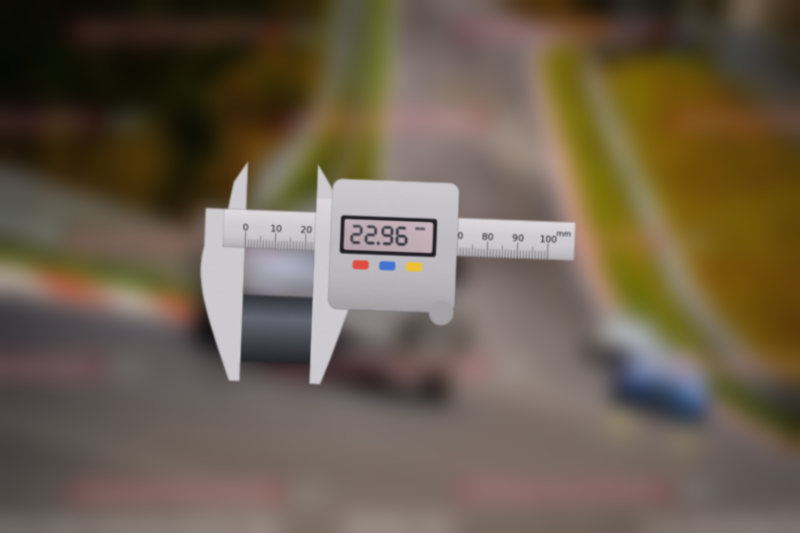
22.96 mm
